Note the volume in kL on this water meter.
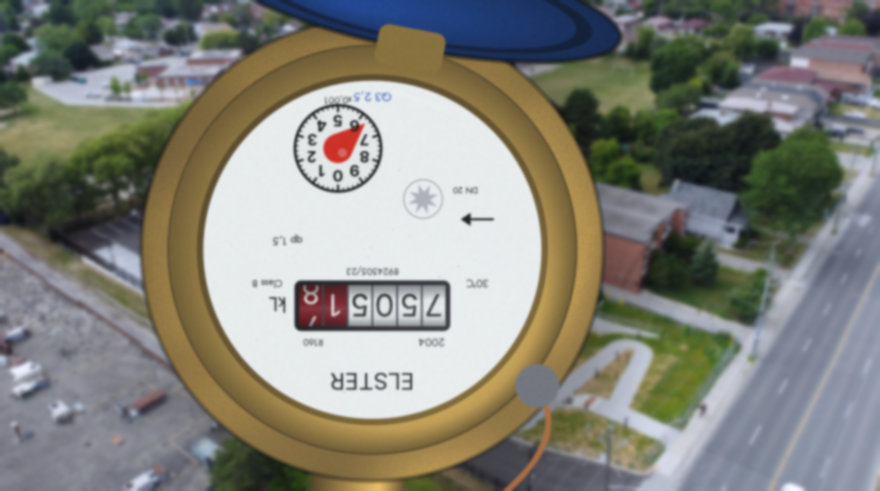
7505.176 kL
